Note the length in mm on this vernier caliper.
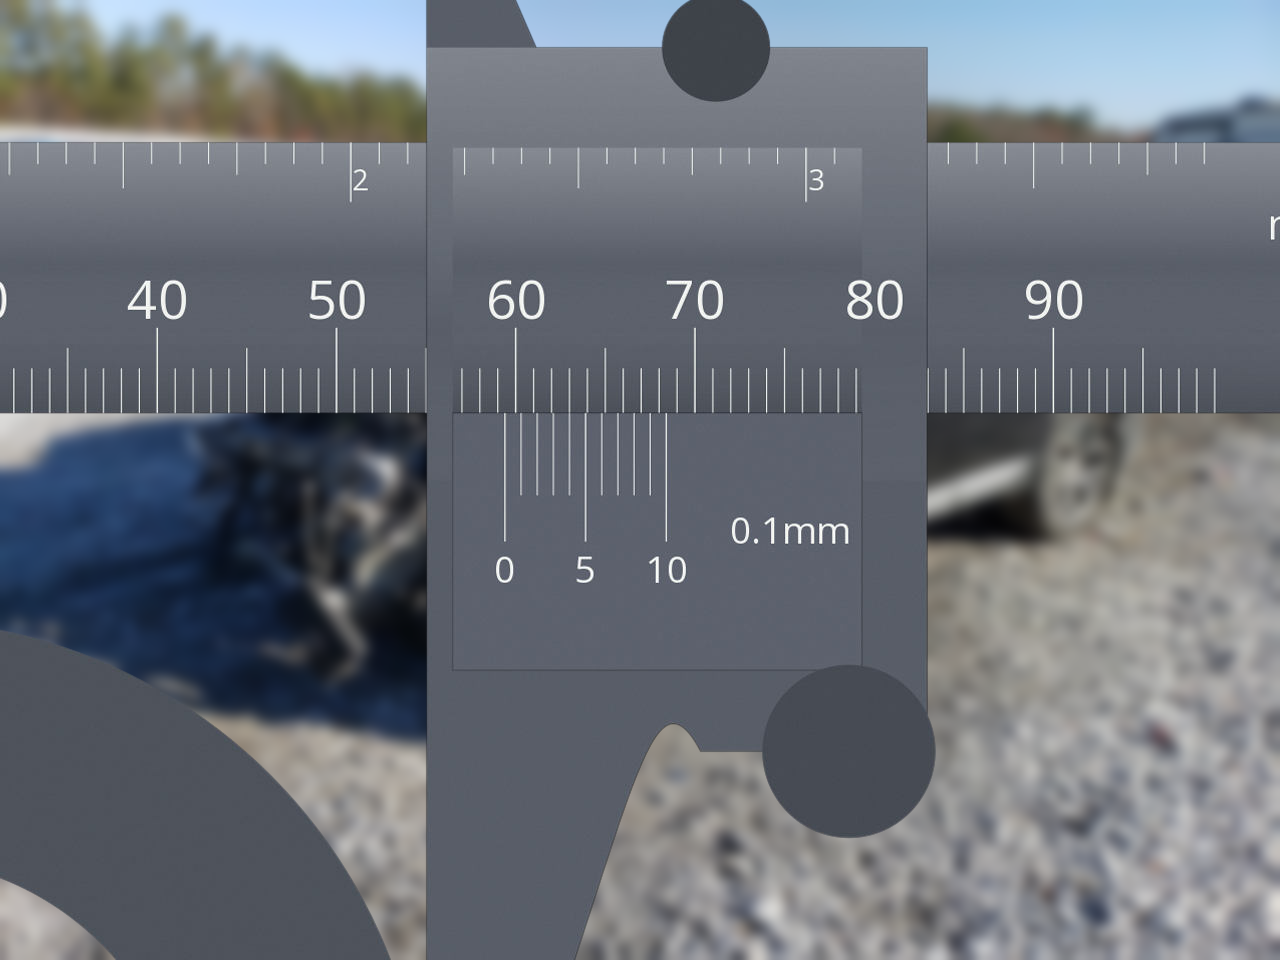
59.4 mm
